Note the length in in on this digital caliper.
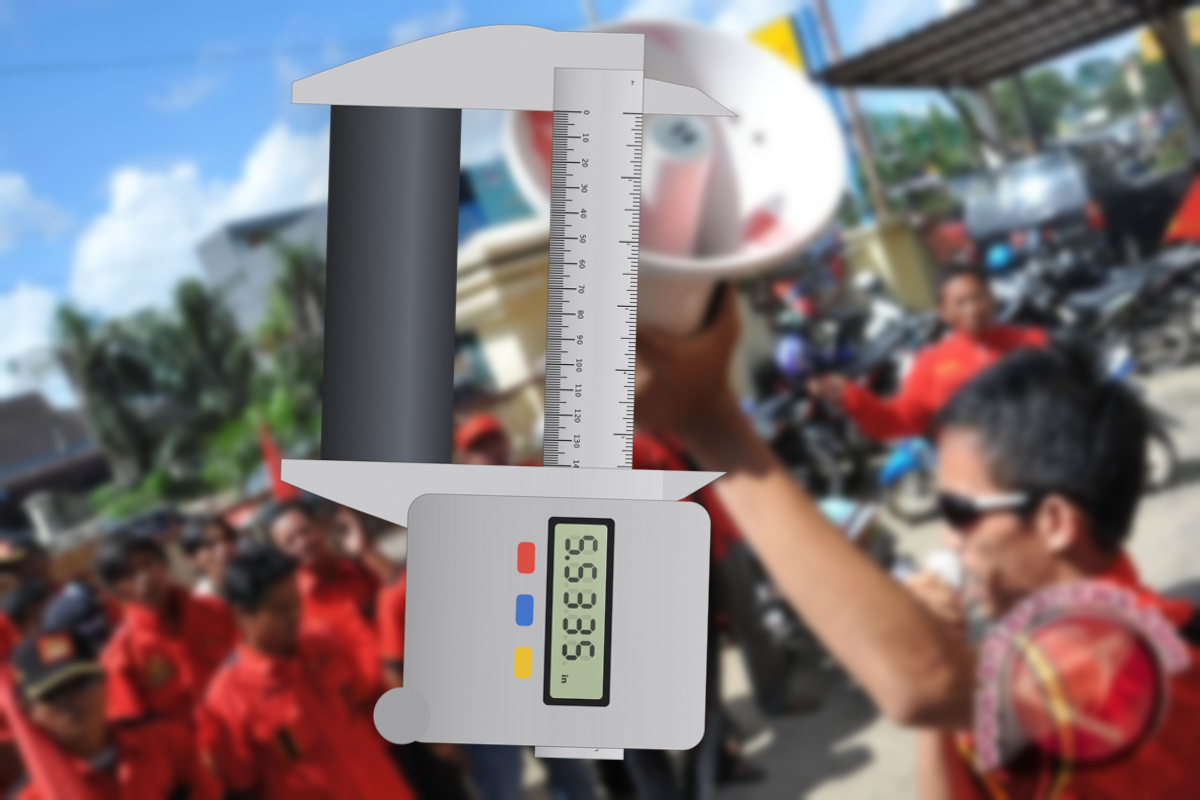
5.5335 in
